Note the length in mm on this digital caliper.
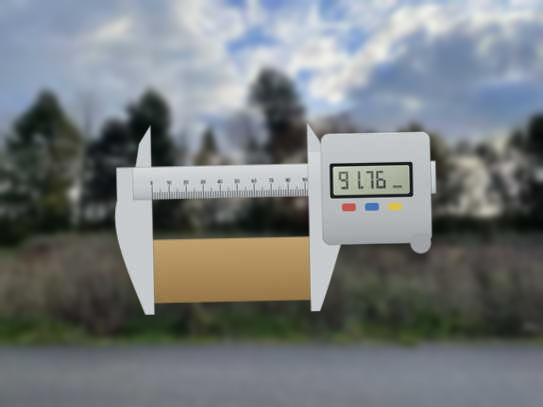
91.76 mm
